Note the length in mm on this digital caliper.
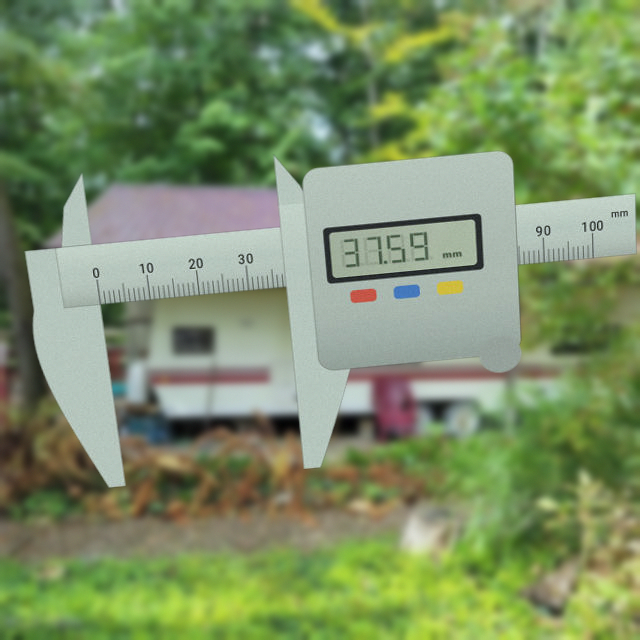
37.59 mm
